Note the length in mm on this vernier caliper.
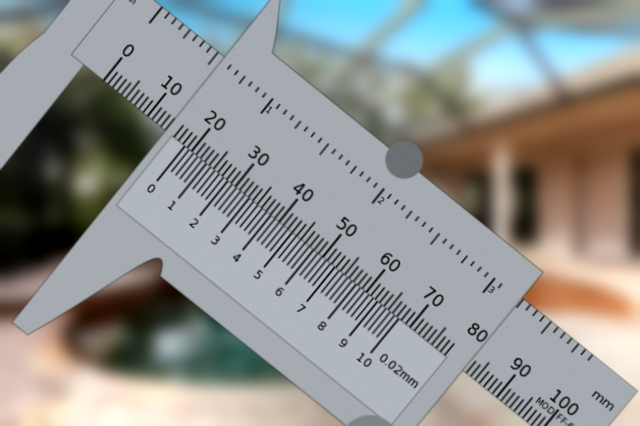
18.5 mm
